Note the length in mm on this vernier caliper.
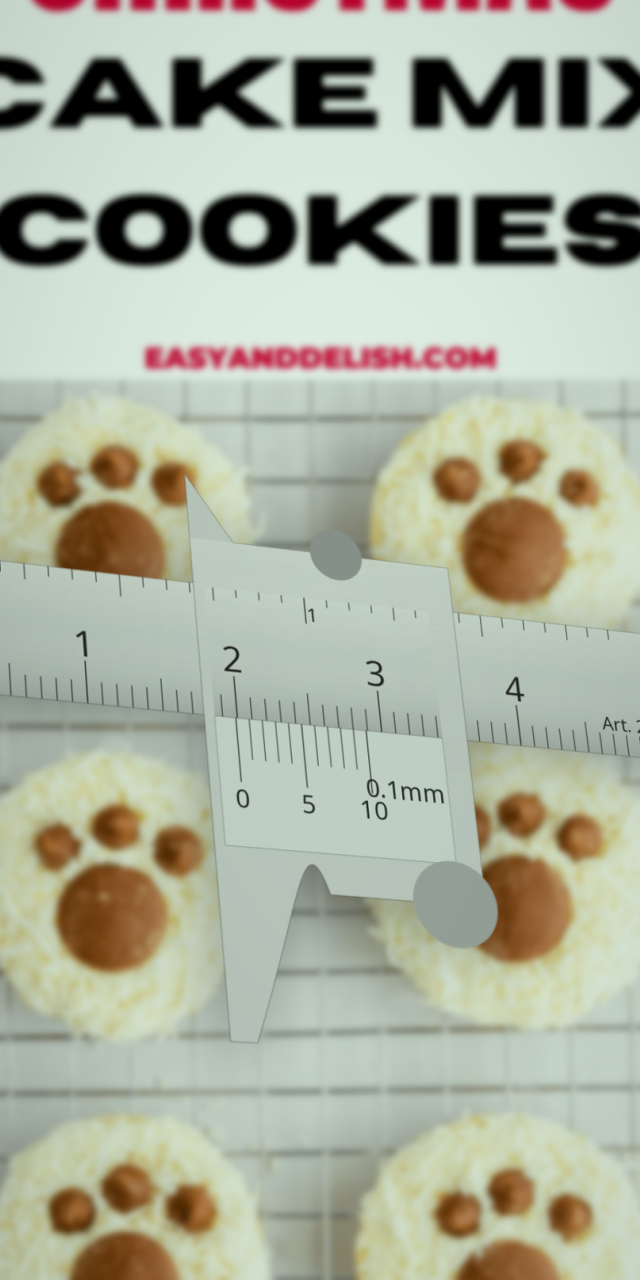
19.9 mm
